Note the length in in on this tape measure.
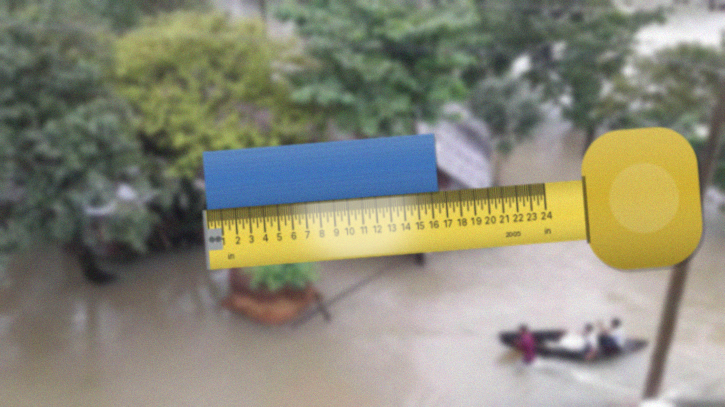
16.5 in
